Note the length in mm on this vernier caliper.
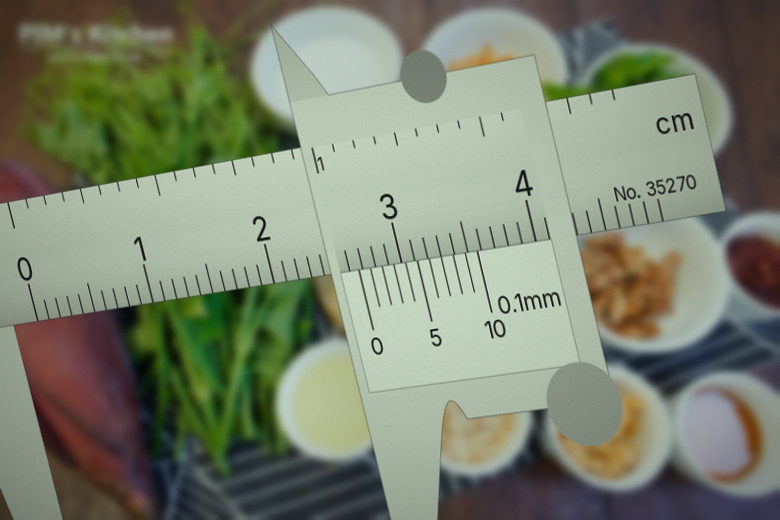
26.7 mm
